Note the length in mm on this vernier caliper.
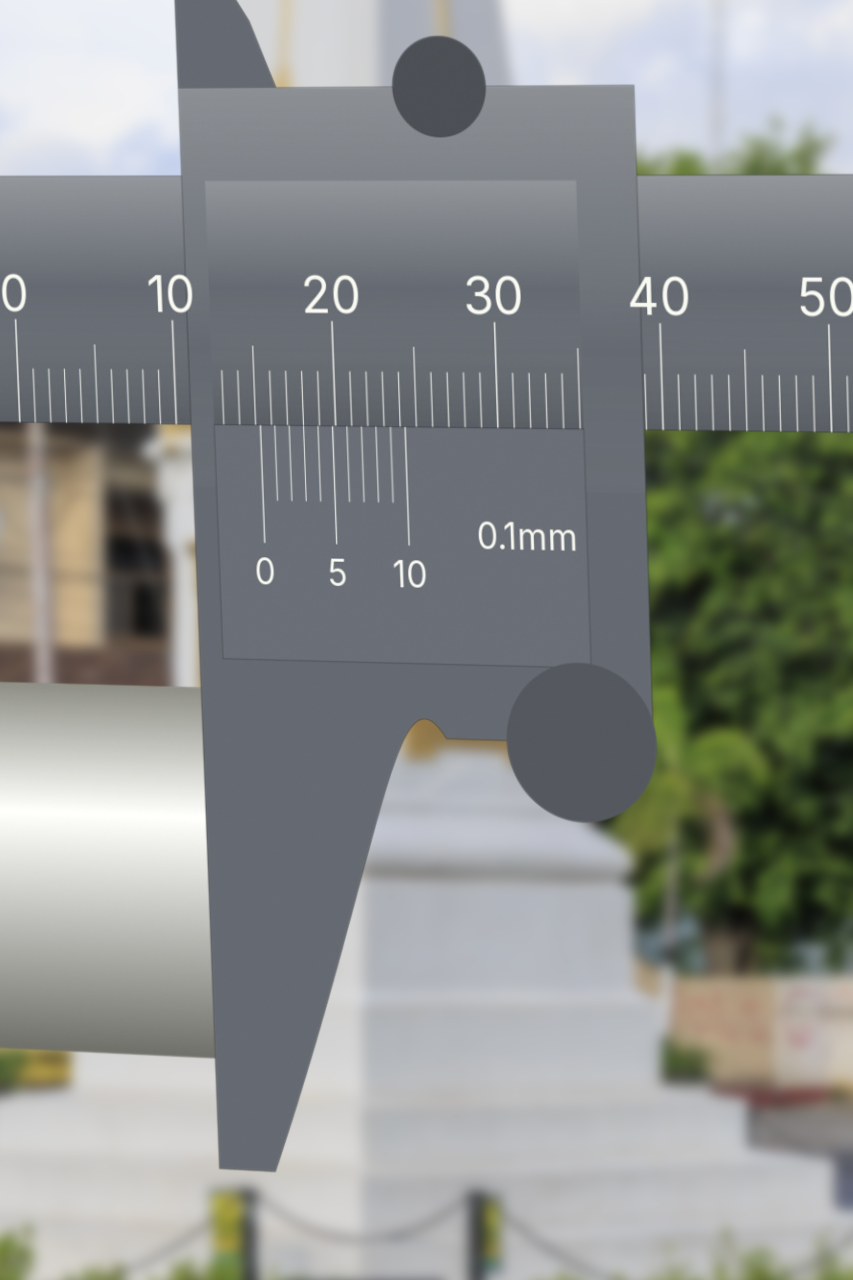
15.3 mm
